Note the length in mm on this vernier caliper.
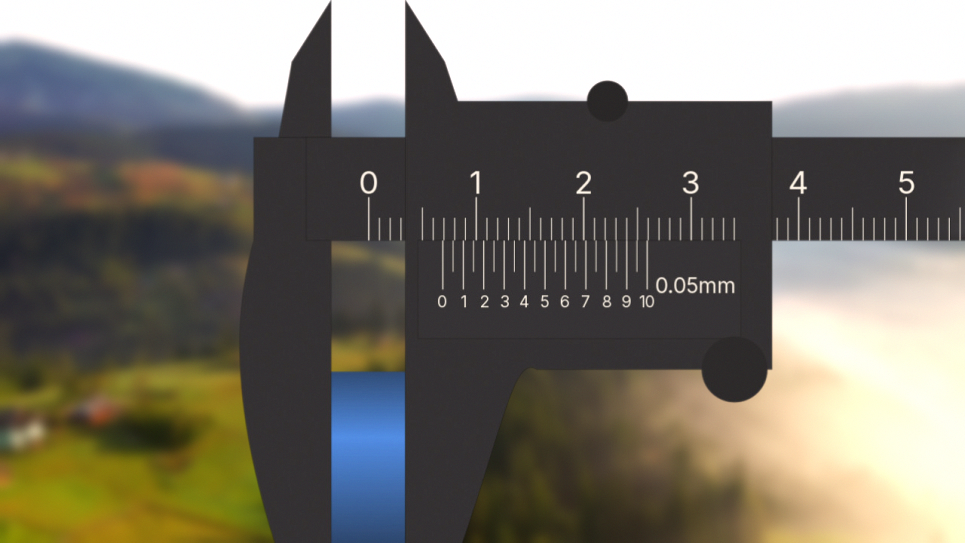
6.9 mm
